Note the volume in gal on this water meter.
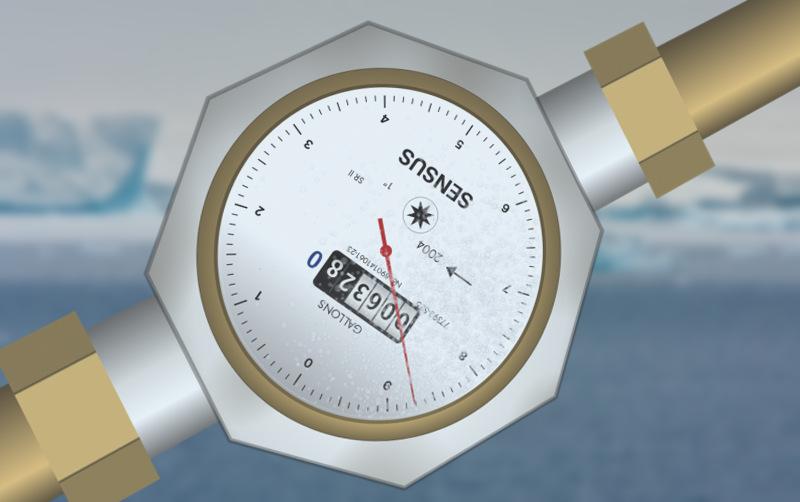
63278.7 gal
